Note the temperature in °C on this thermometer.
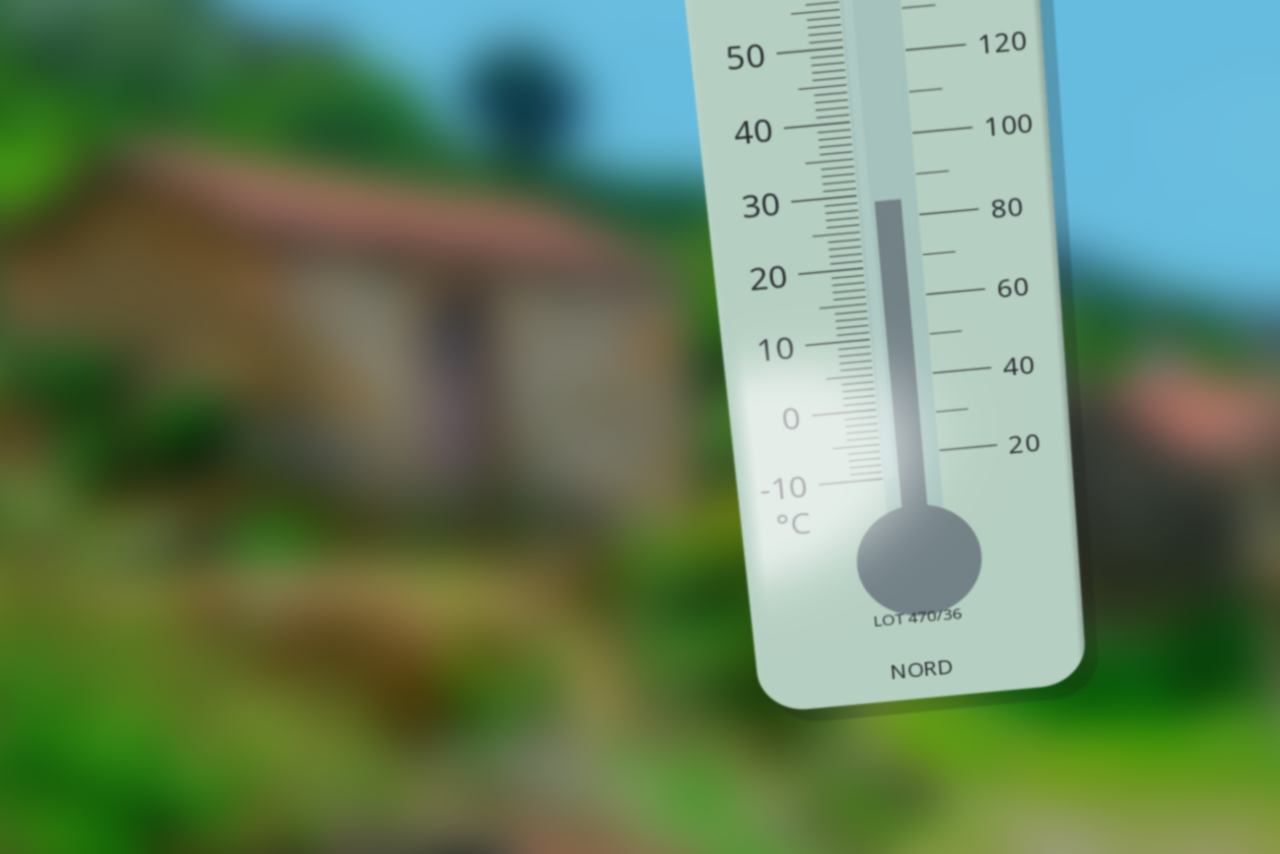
29 °C
